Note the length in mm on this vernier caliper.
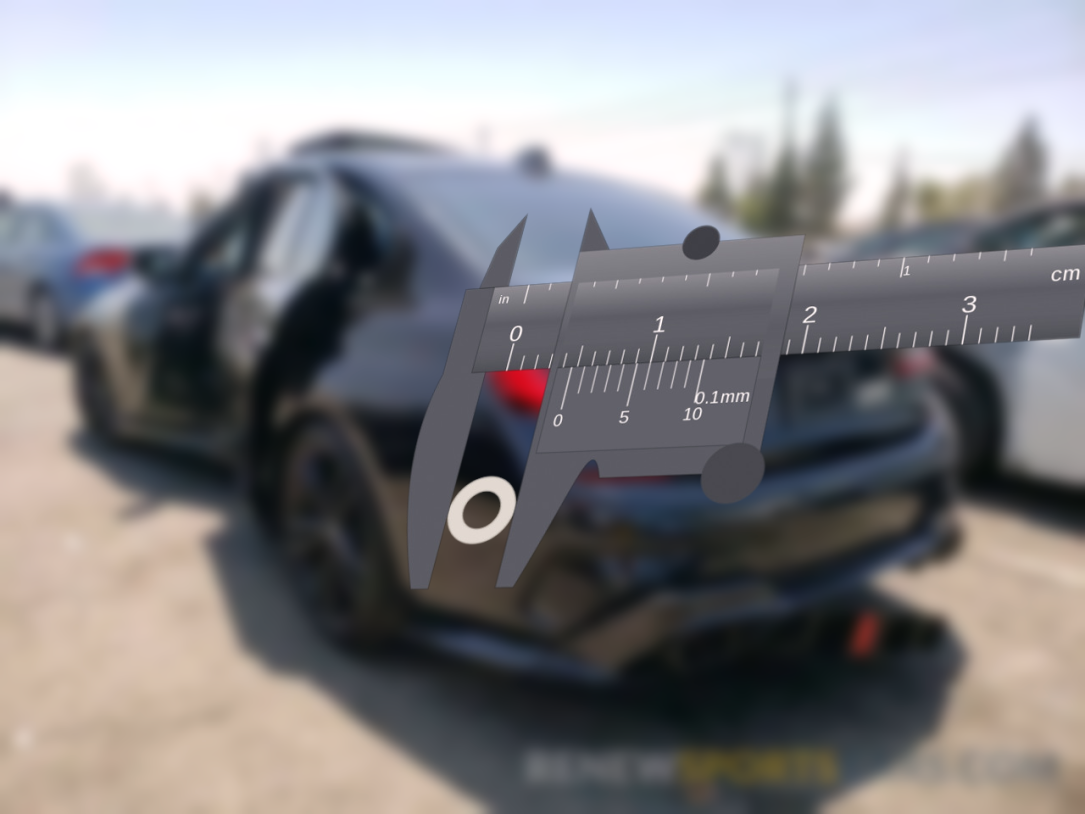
4.6 mm
